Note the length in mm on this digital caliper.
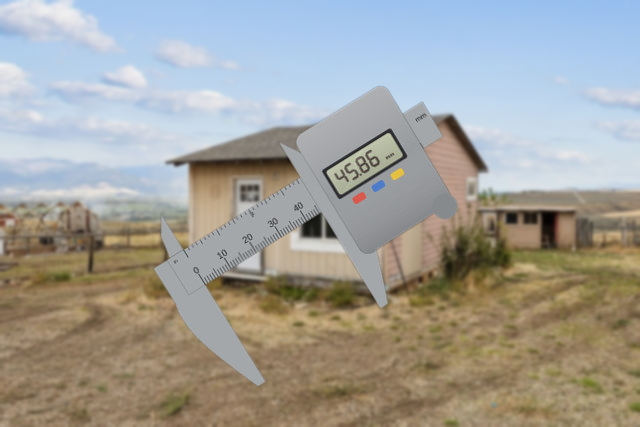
45.86 mm
